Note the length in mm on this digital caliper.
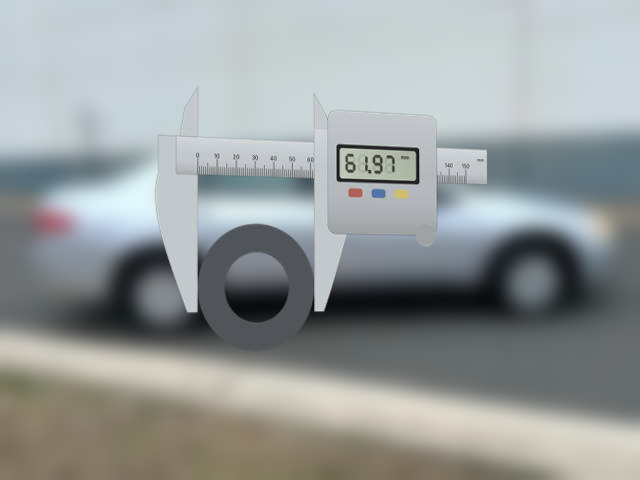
61.97 mm
